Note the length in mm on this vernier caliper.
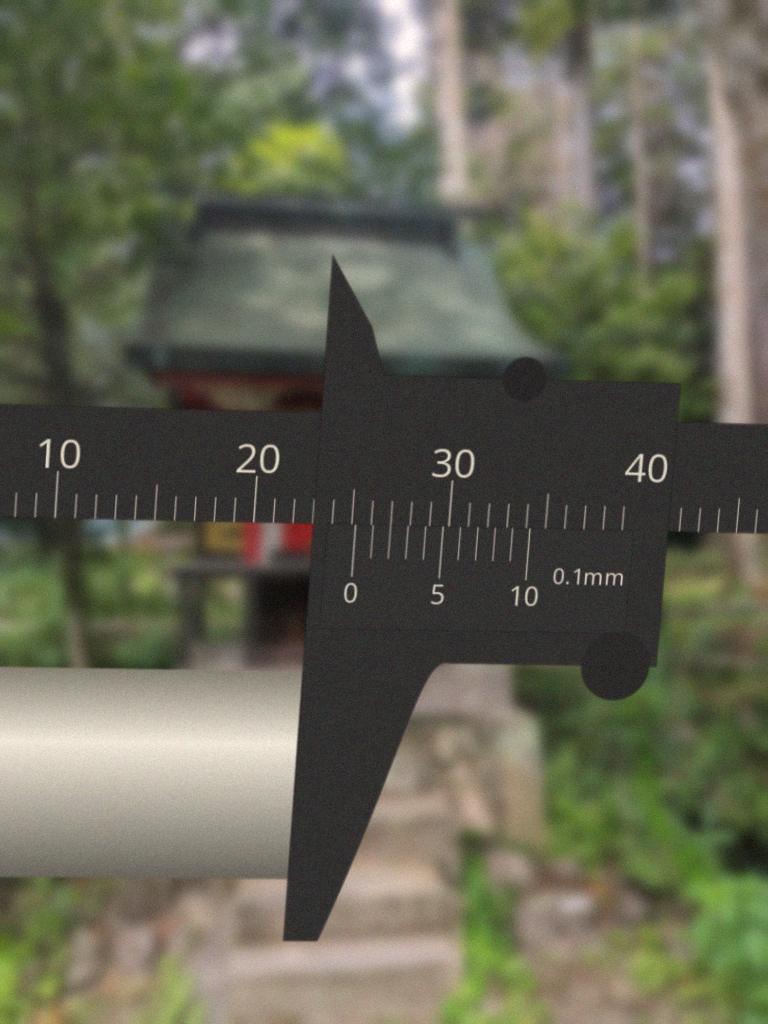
25.2 mm
